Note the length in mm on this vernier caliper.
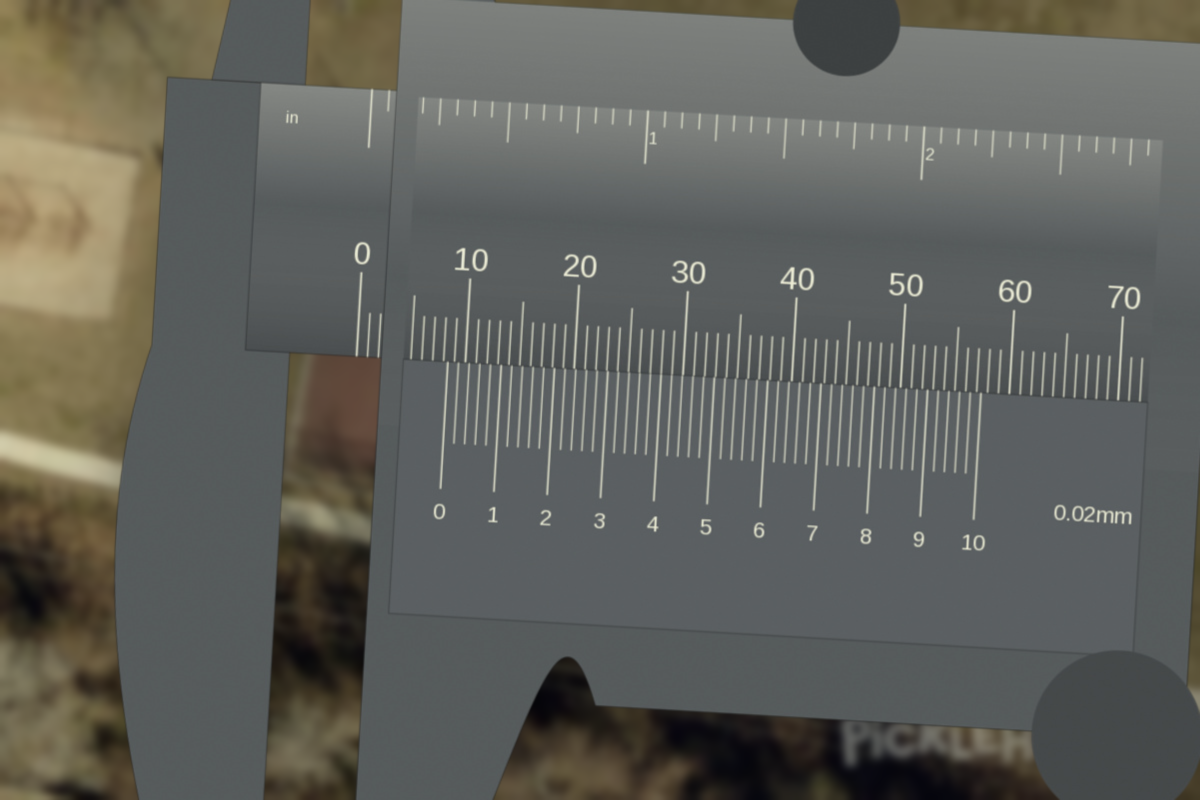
8.4 mm
